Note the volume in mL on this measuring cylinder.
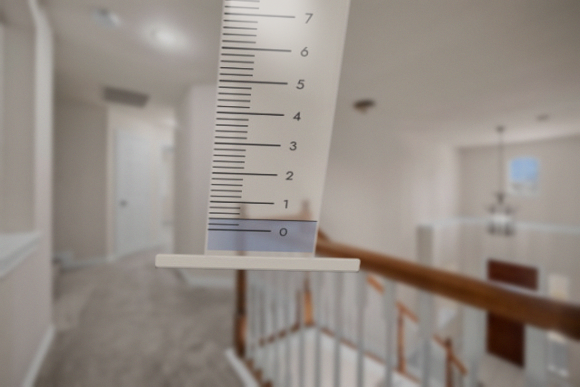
0.4 mL
